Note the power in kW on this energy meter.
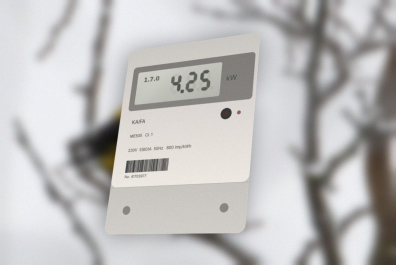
4.25 kW
